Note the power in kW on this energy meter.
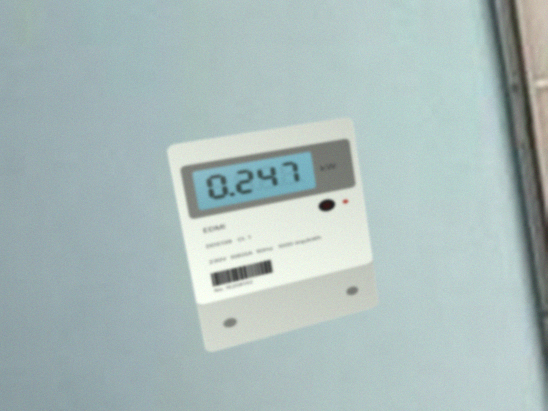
0.247 kW
